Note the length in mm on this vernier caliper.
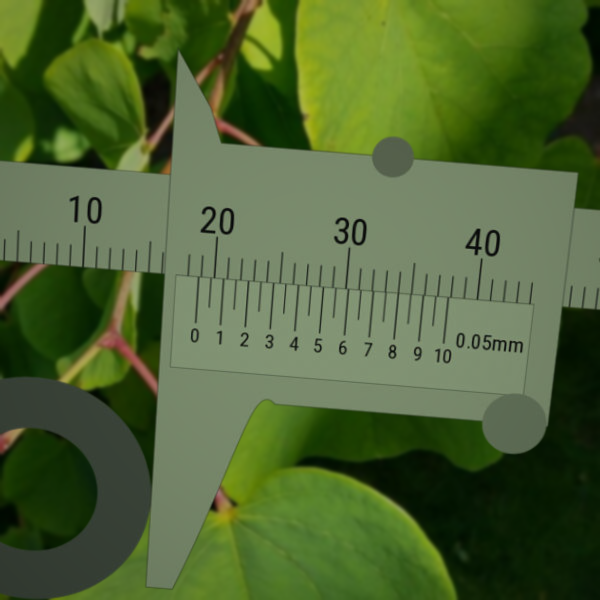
18.8 mm
